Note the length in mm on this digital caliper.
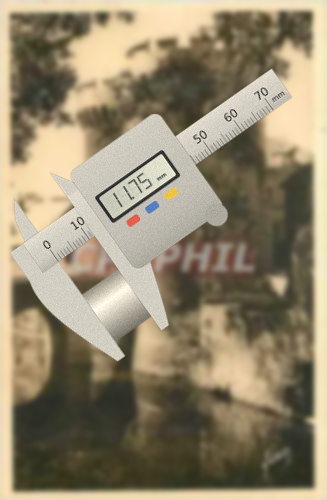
11.75 mm
